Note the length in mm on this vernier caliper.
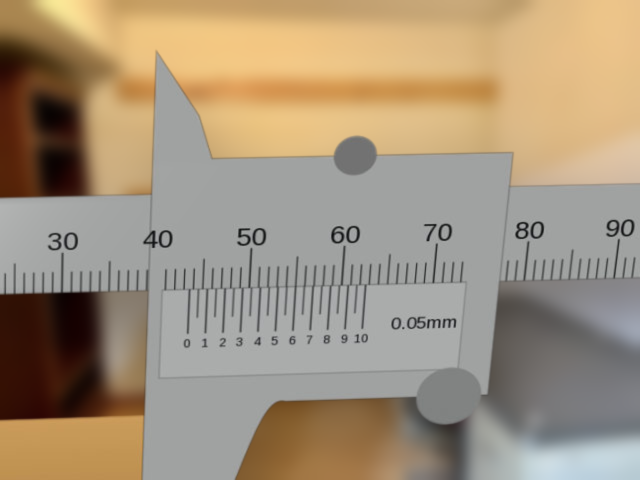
43.6 mm
